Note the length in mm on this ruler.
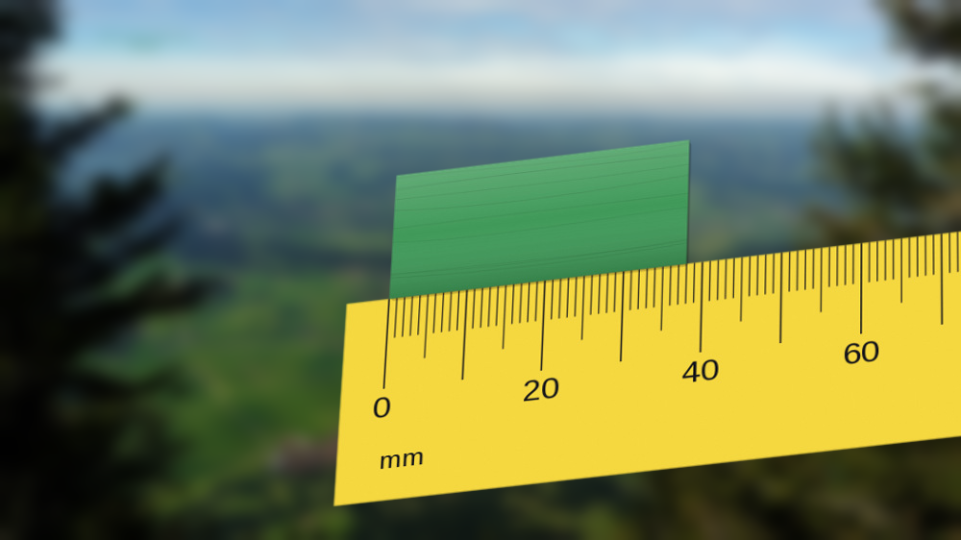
38 mm
